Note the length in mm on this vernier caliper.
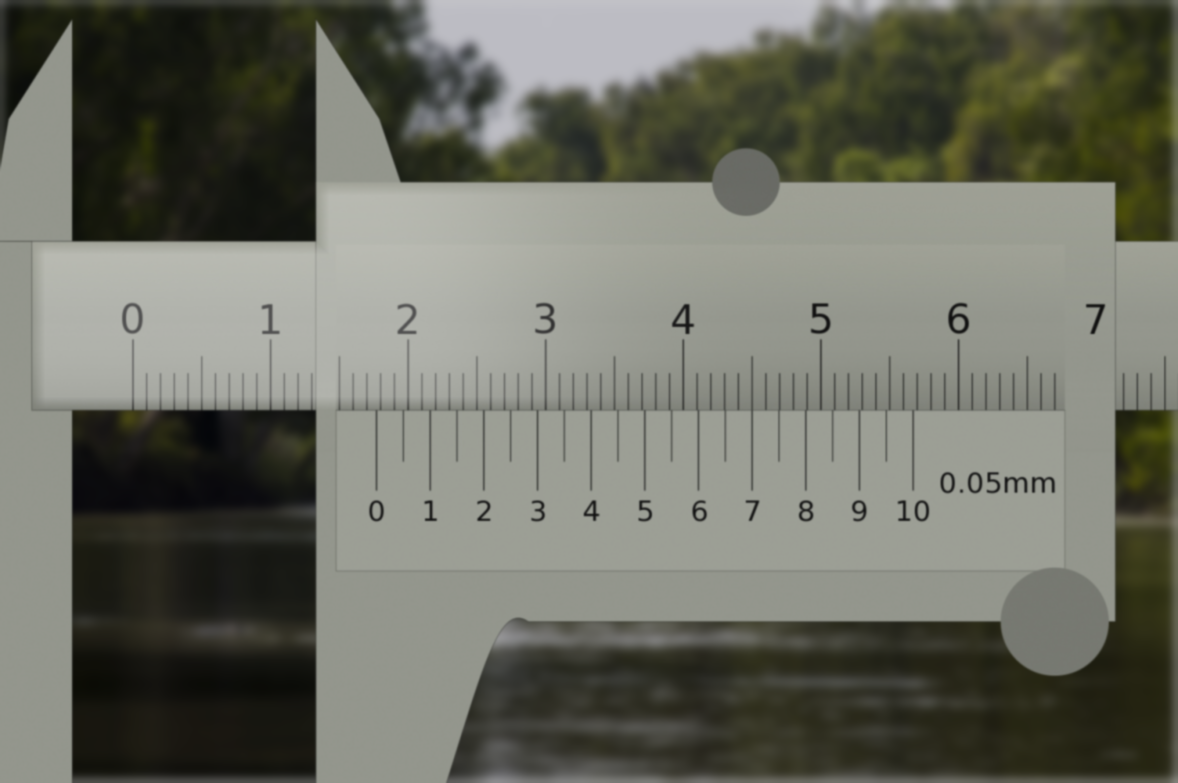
17.7 mm
